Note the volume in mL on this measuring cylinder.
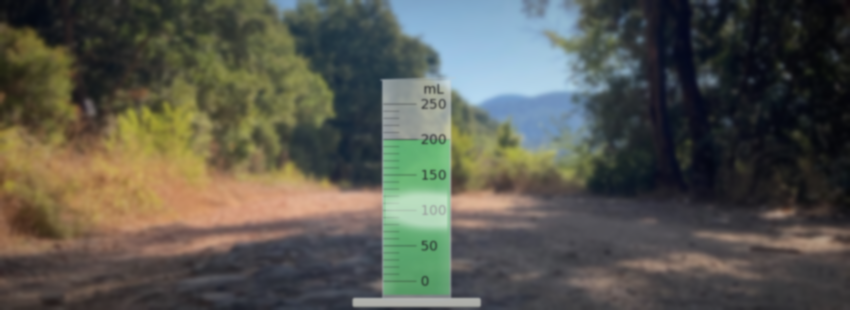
200 mL
